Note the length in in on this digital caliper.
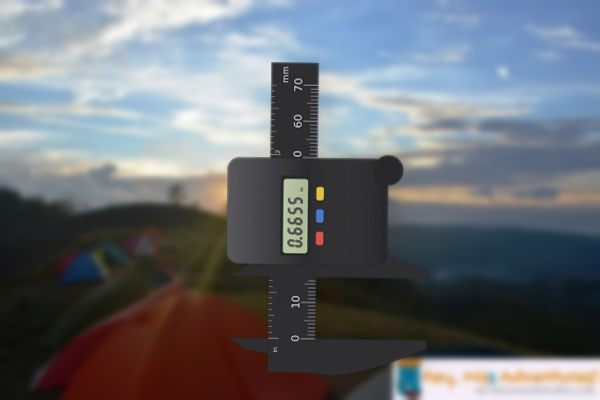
0.6655 in
